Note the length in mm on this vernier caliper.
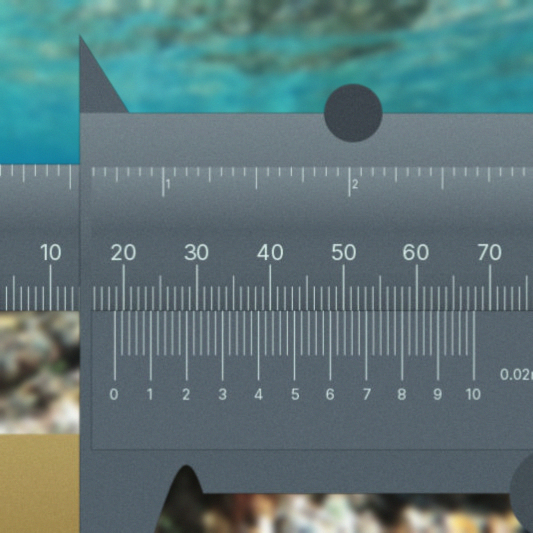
18.8 mm
